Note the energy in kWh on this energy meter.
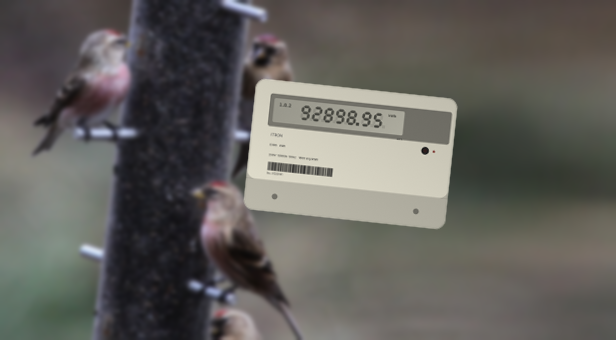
92898.95 kWh
